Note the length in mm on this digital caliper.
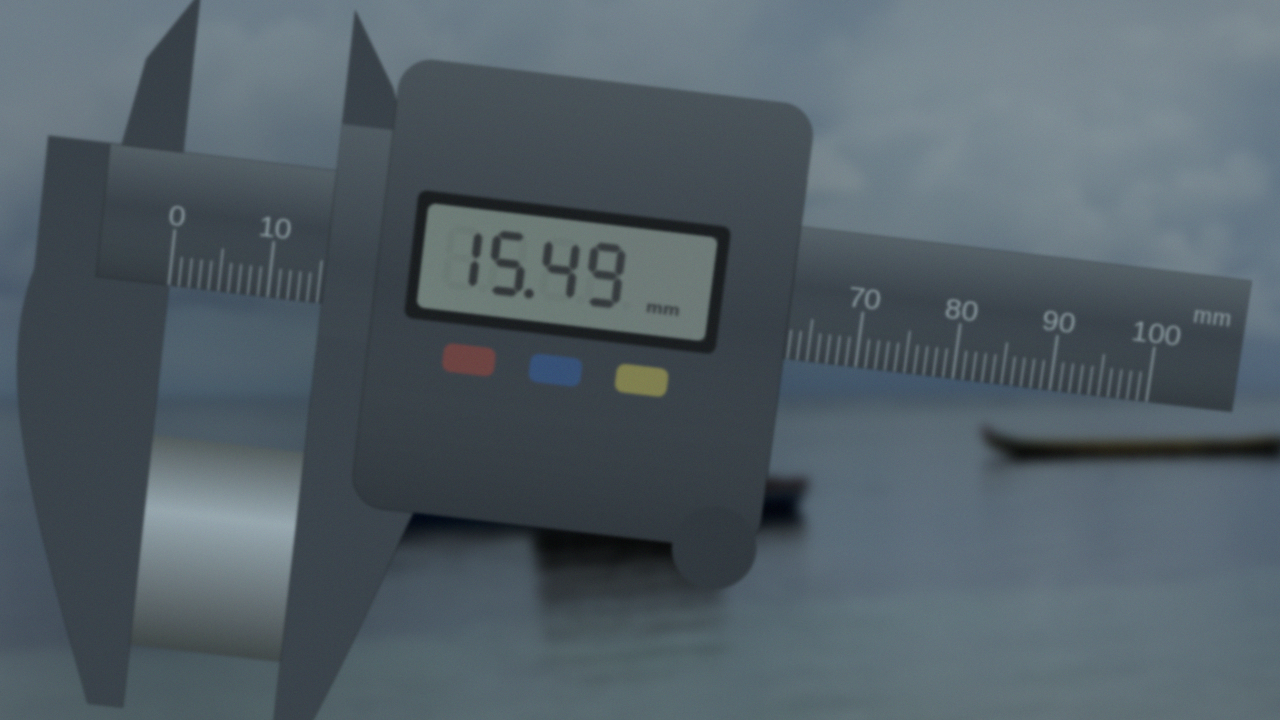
15.49 mm
